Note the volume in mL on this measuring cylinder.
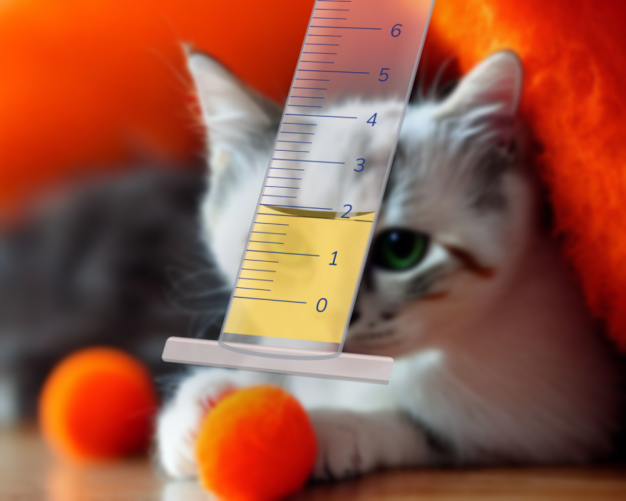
1.8 mL
